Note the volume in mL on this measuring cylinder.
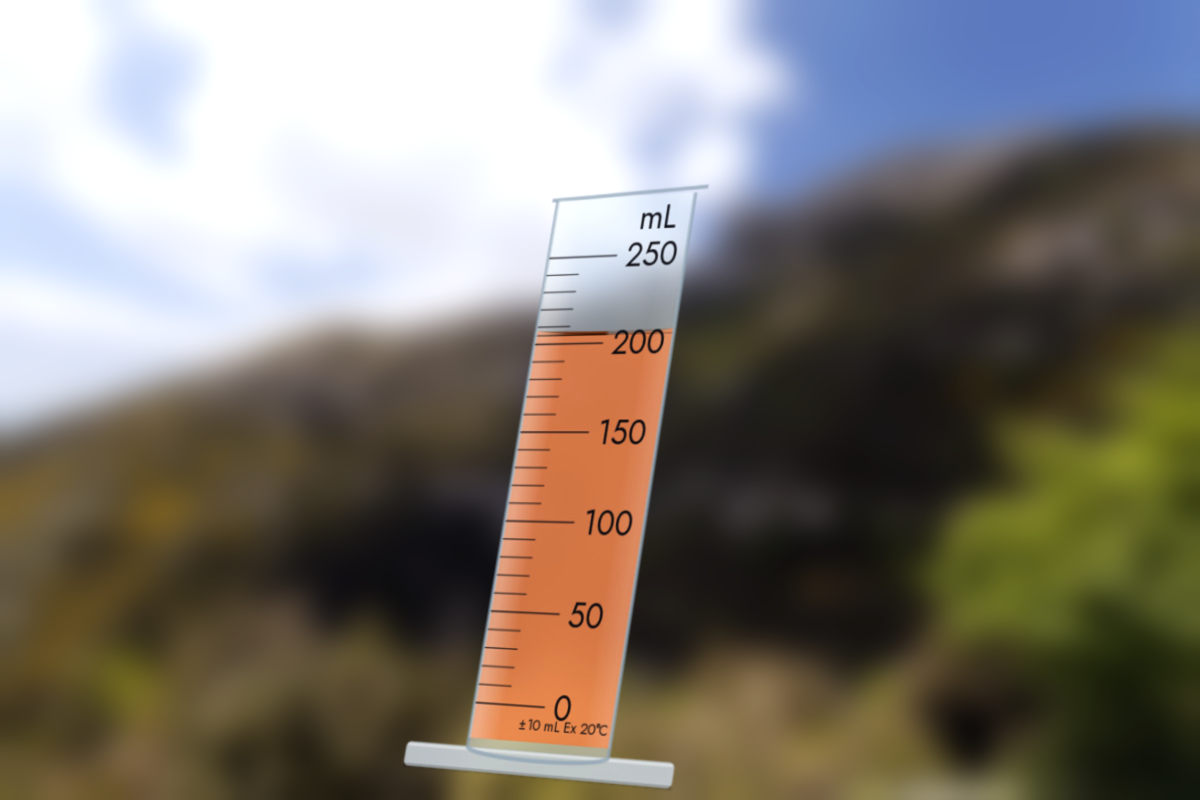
205 mL
